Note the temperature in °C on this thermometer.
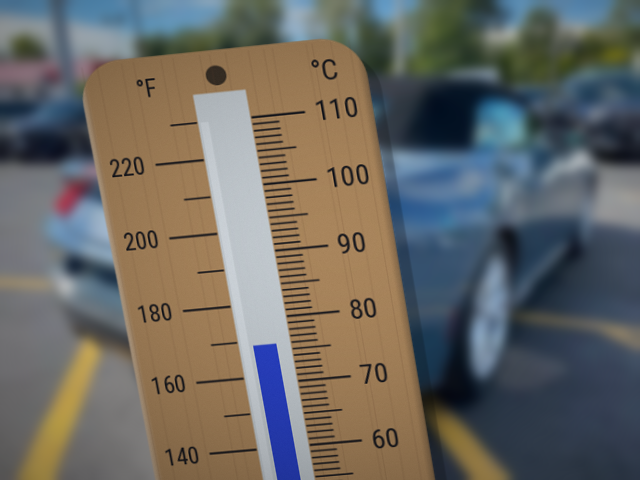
76 °C
